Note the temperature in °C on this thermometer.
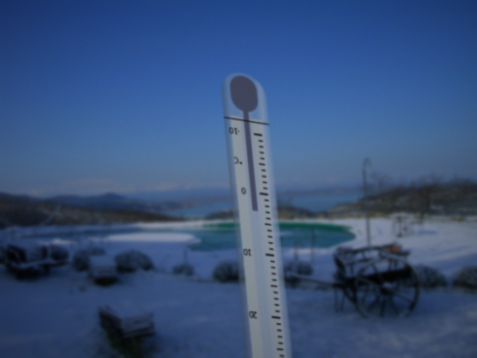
3 °C
